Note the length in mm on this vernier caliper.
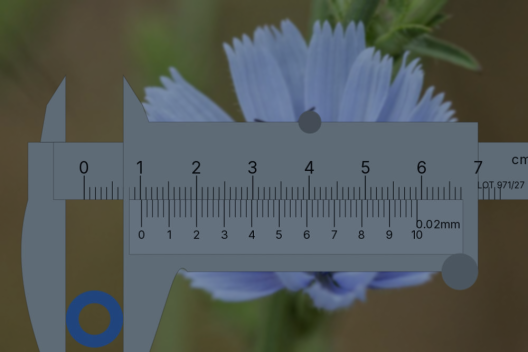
10.2 mm
